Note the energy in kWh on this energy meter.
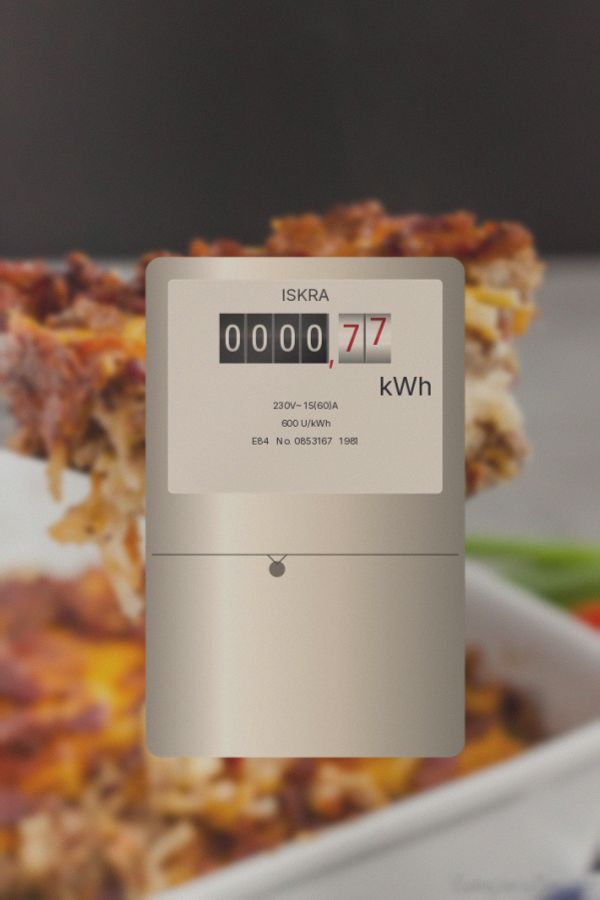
0.77 kWh
